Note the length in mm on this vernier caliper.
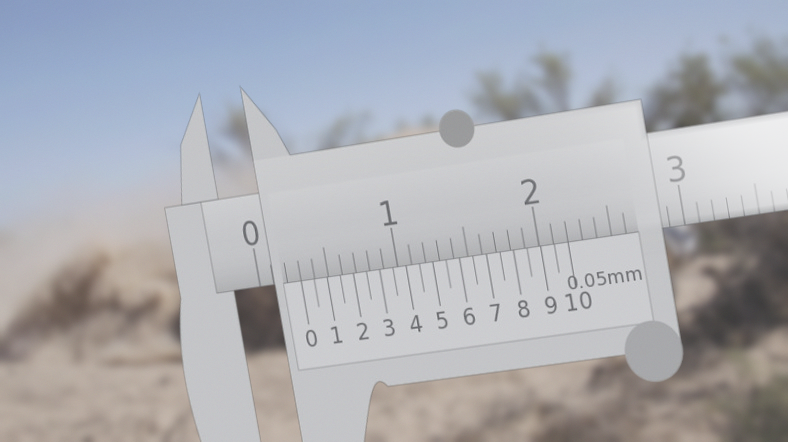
3.0 mm
